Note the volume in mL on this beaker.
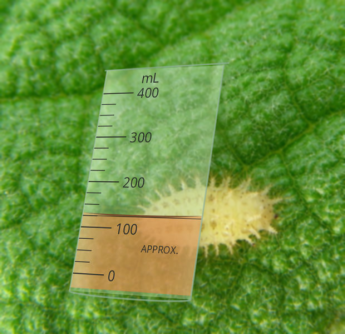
125 mL
